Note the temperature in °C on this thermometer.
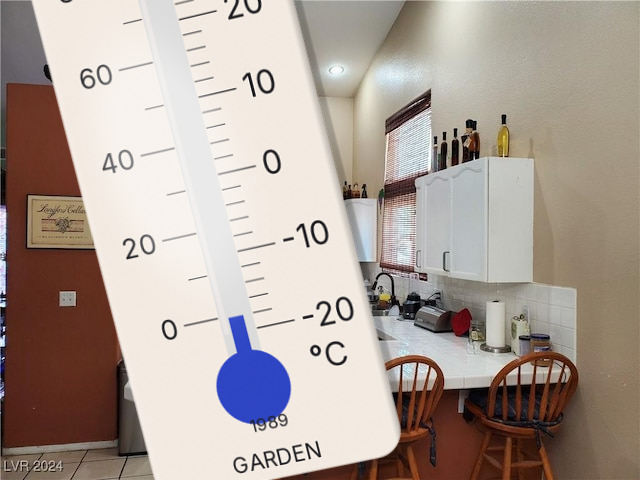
-18 °C
